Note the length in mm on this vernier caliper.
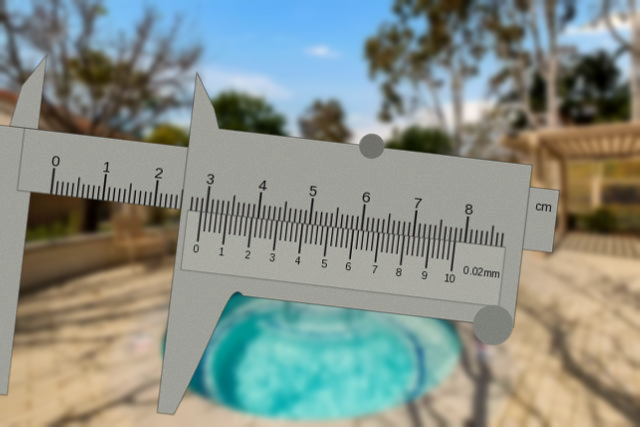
29.0 mm
